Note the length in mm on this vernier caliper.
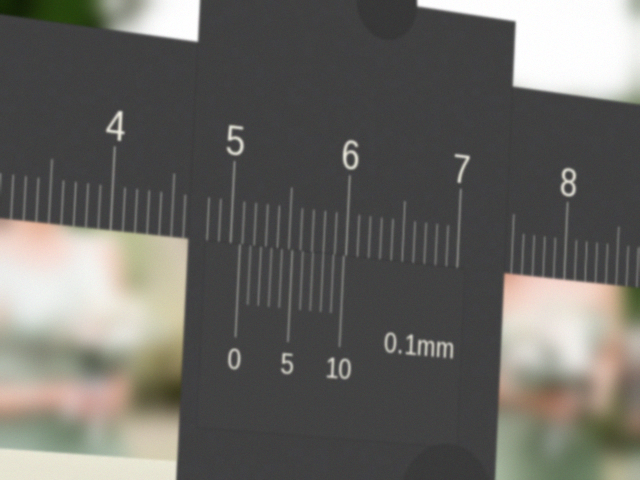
50.8 mm
